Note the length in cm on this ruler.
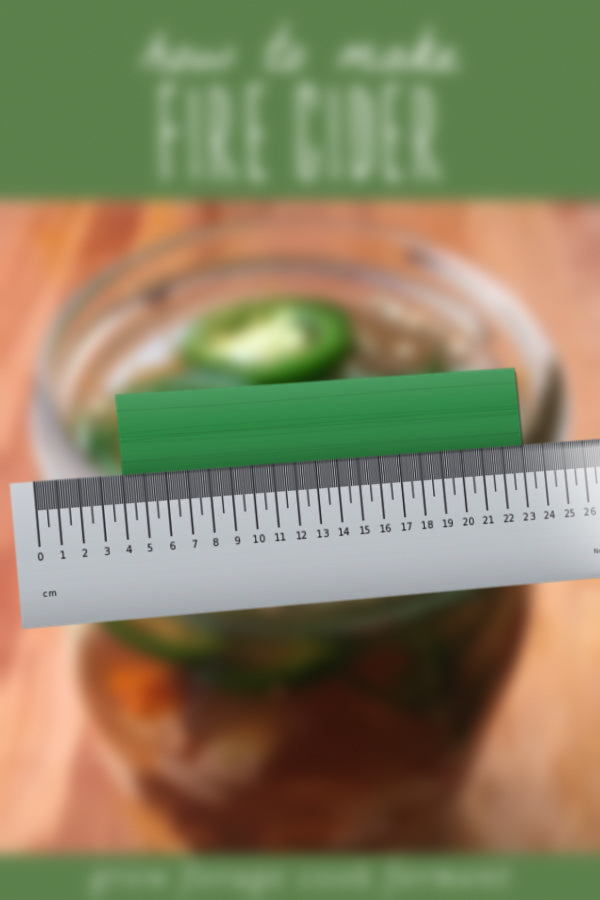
19 cm
